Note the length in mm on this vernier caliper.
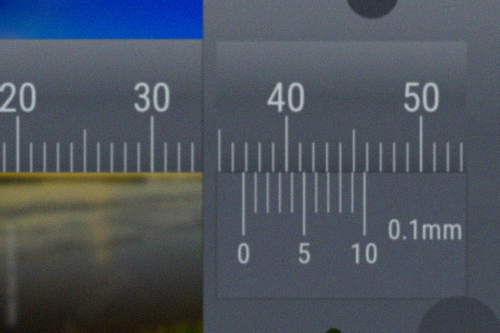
36.8 mm
